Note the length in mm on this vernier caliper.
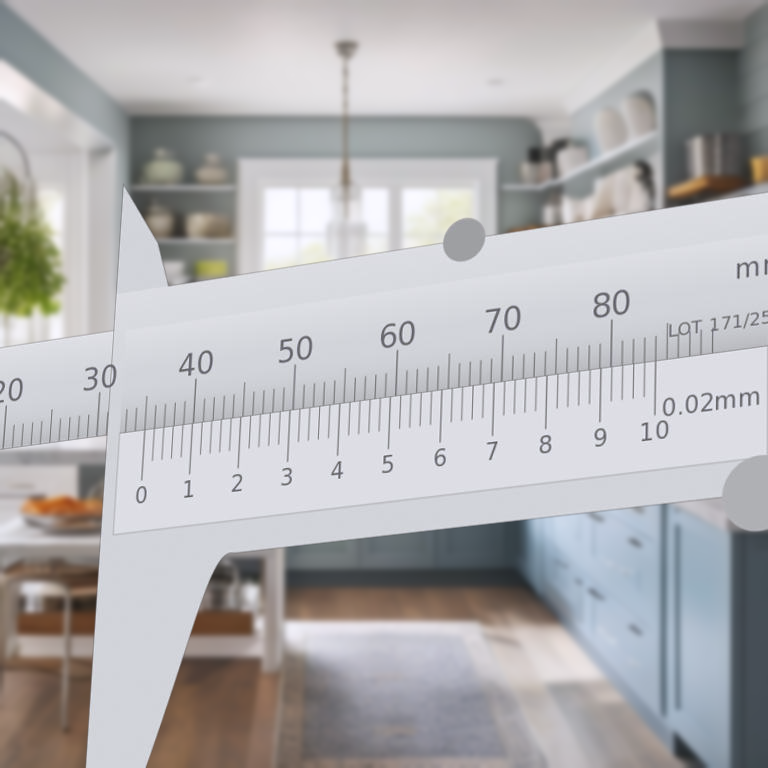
35.0 mm
